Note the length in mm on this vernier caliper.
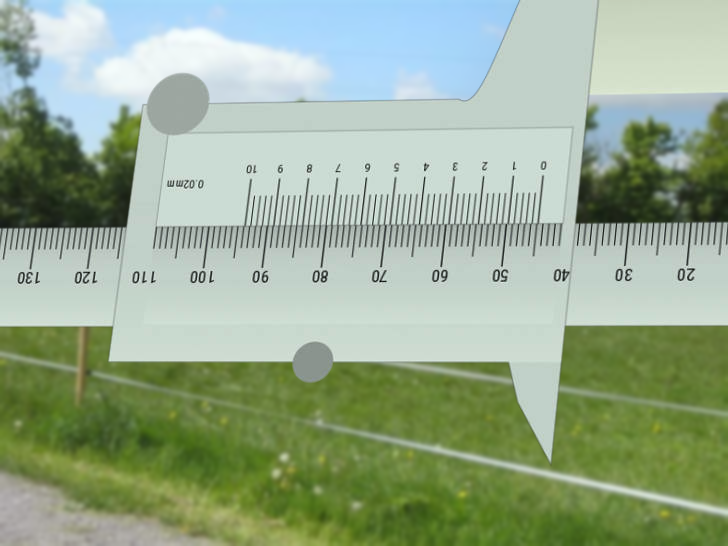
44.8 mm
